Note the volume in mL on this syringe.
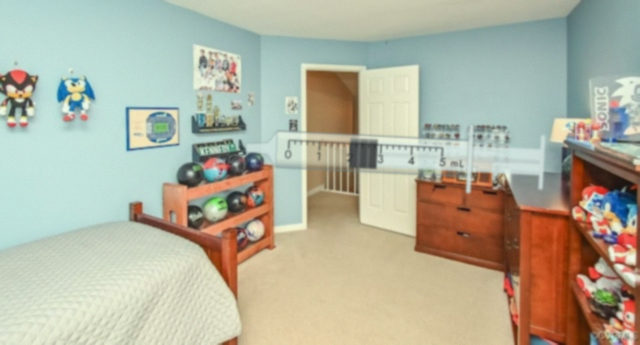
2 mL
